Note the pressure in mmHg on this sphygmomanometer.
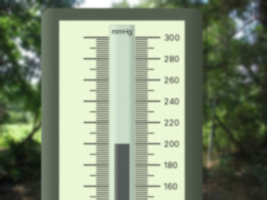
200 mmHg
